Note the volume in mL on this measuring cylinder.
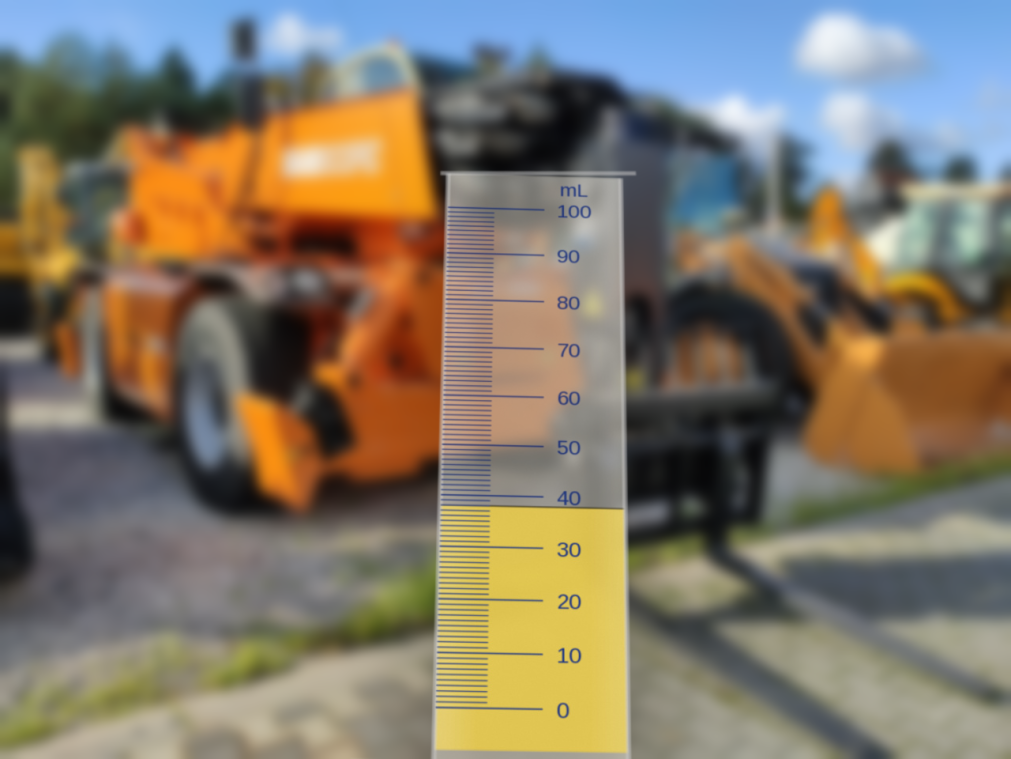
38 mL
